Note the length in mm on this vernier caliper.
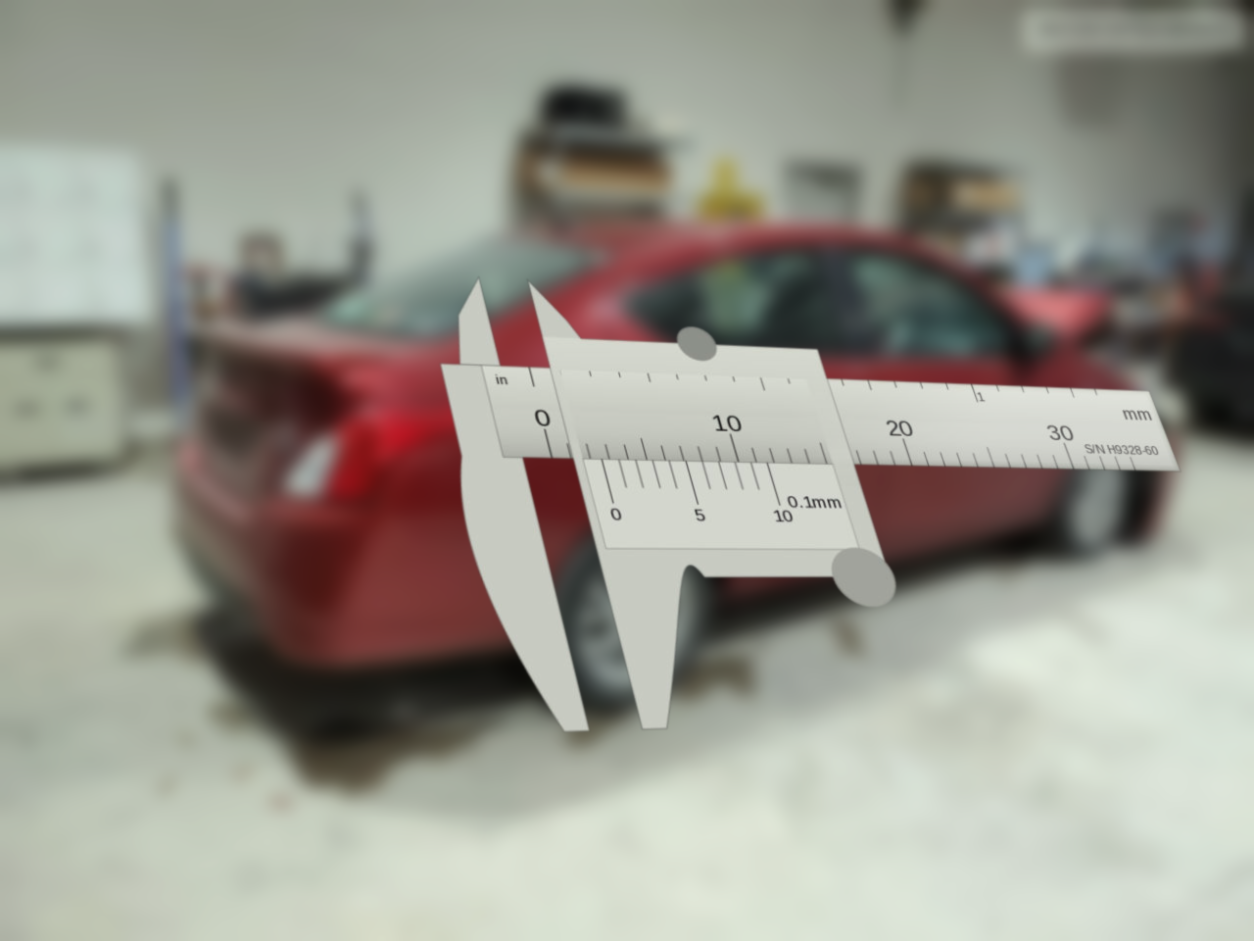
2.6 mm
